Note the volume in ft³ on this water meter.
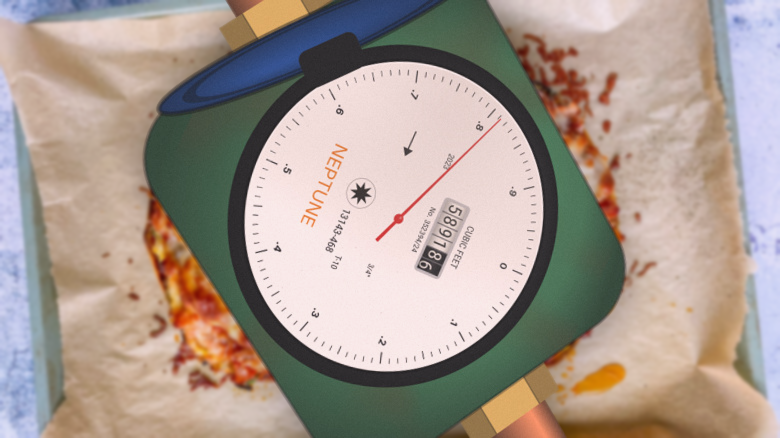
589185.81 ft³
